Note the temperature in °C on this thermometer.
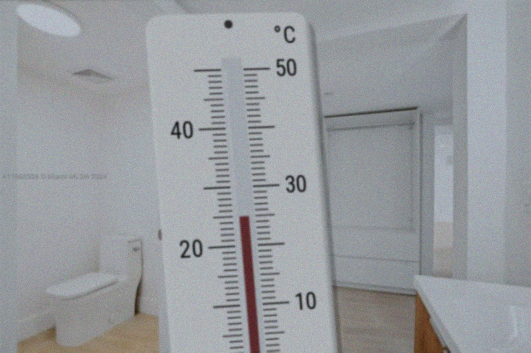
25 °C
